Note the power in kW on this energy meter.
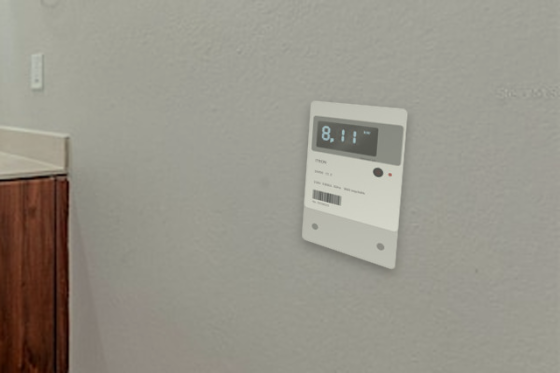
8.11 kW
